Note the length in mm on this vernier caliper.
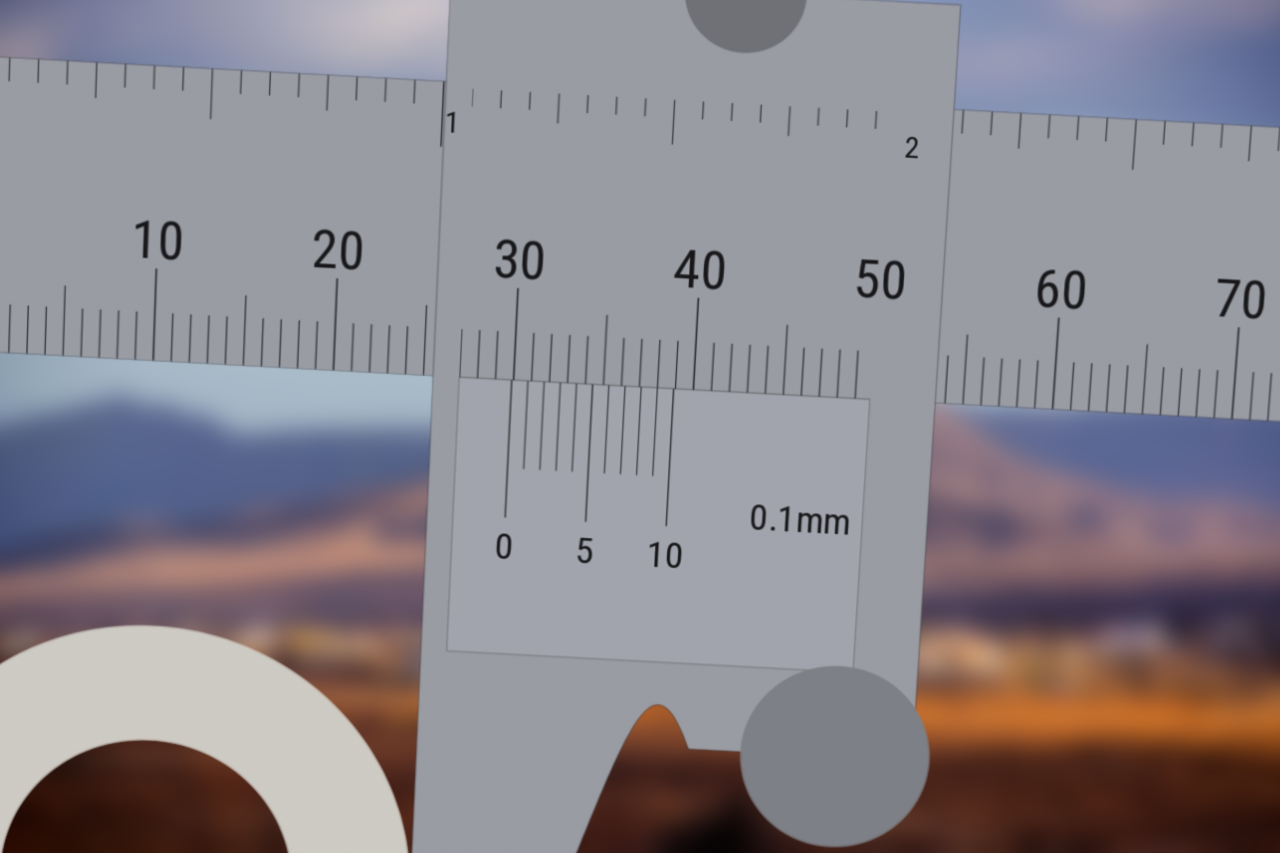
29.9 mm
